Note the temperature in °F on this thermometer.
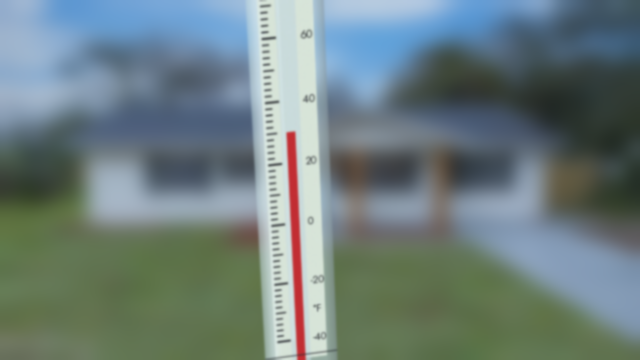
30 °F
